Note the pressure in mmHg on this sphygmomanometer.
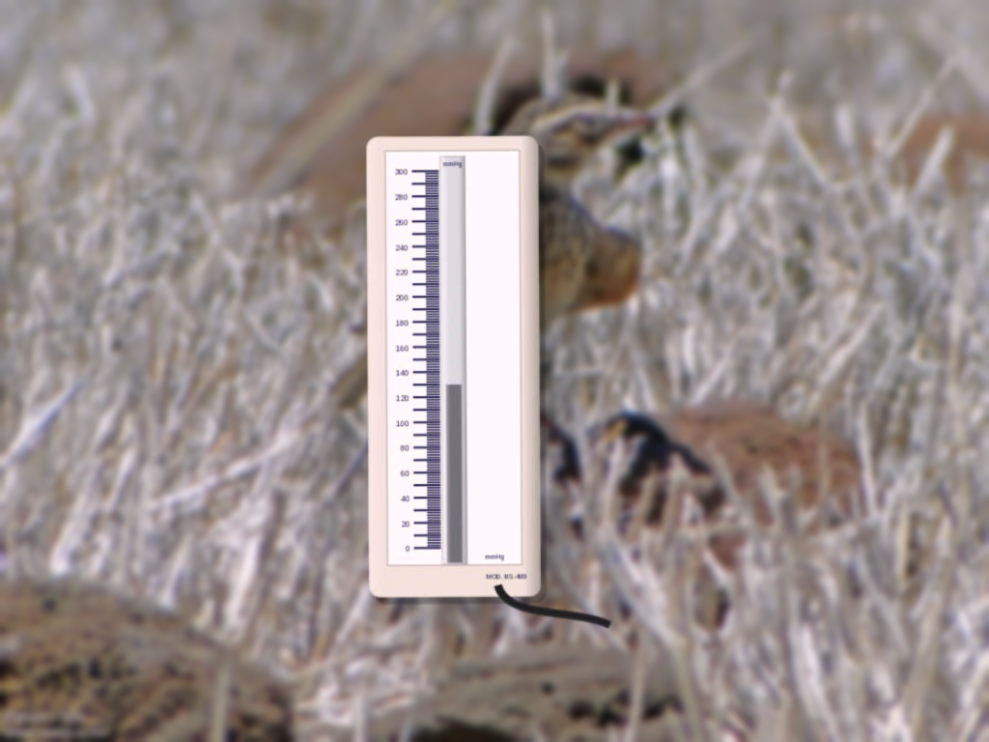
130 mmHg
